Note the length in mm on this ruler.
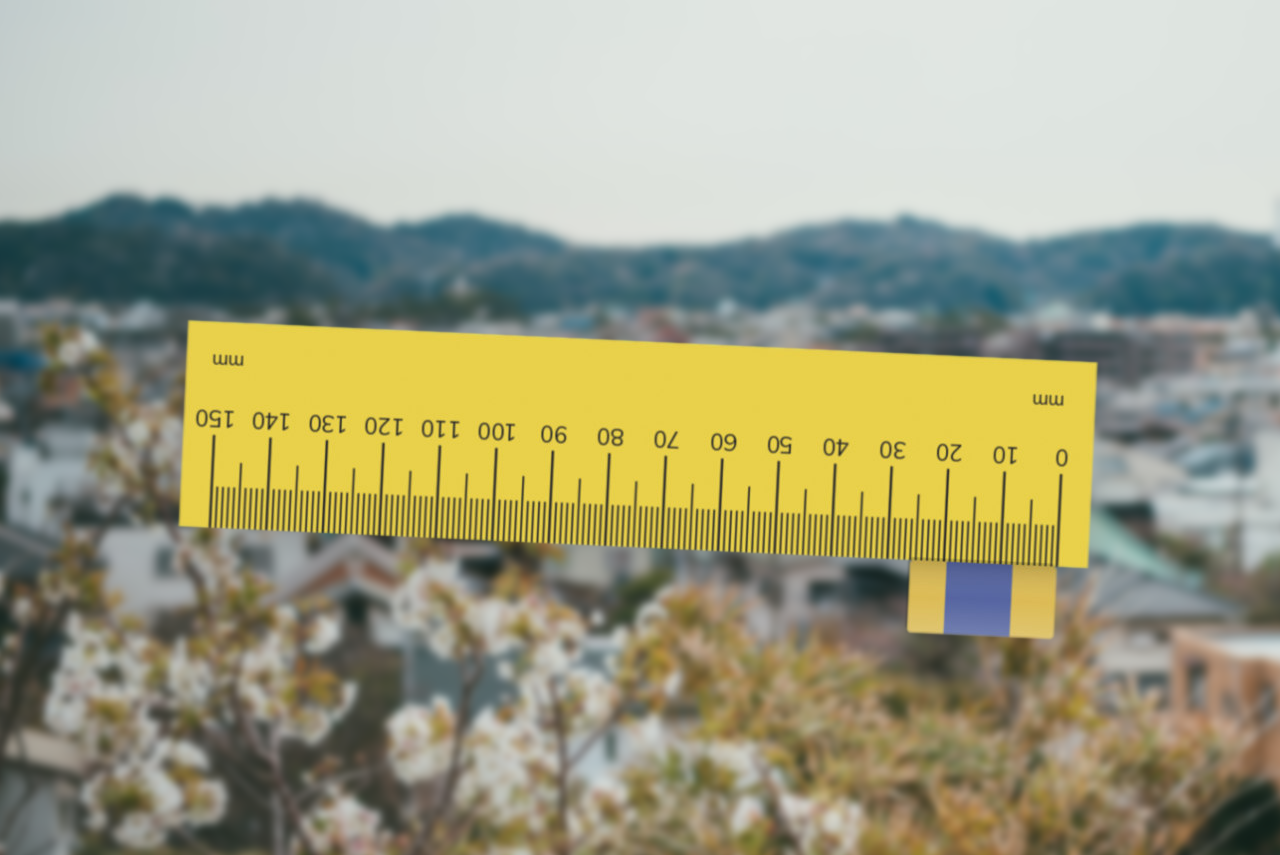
26 mm
